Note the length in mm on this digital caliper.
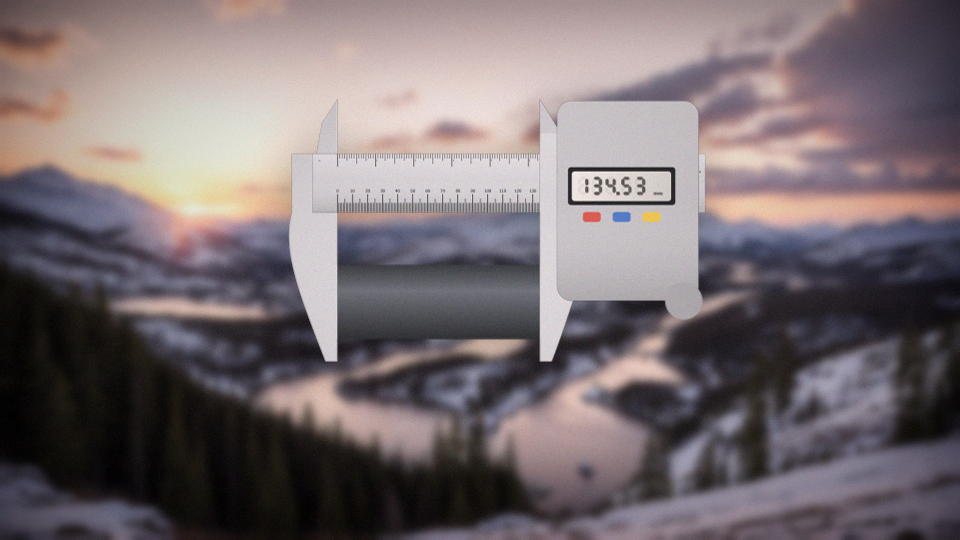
134.53 mm
